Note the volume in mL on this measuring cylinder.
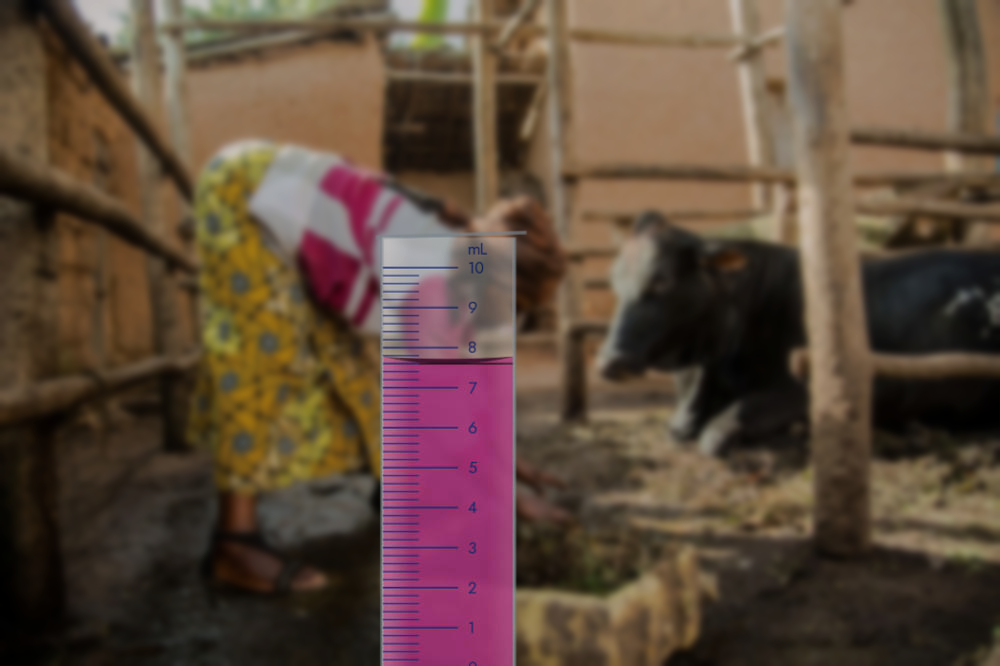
7.6 mL
